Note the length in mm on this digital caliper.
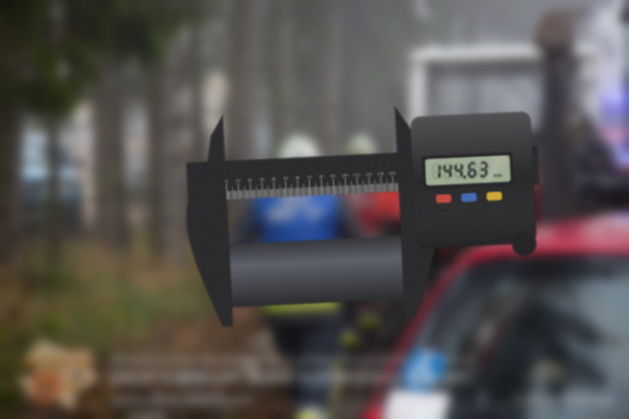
144.63 mm
